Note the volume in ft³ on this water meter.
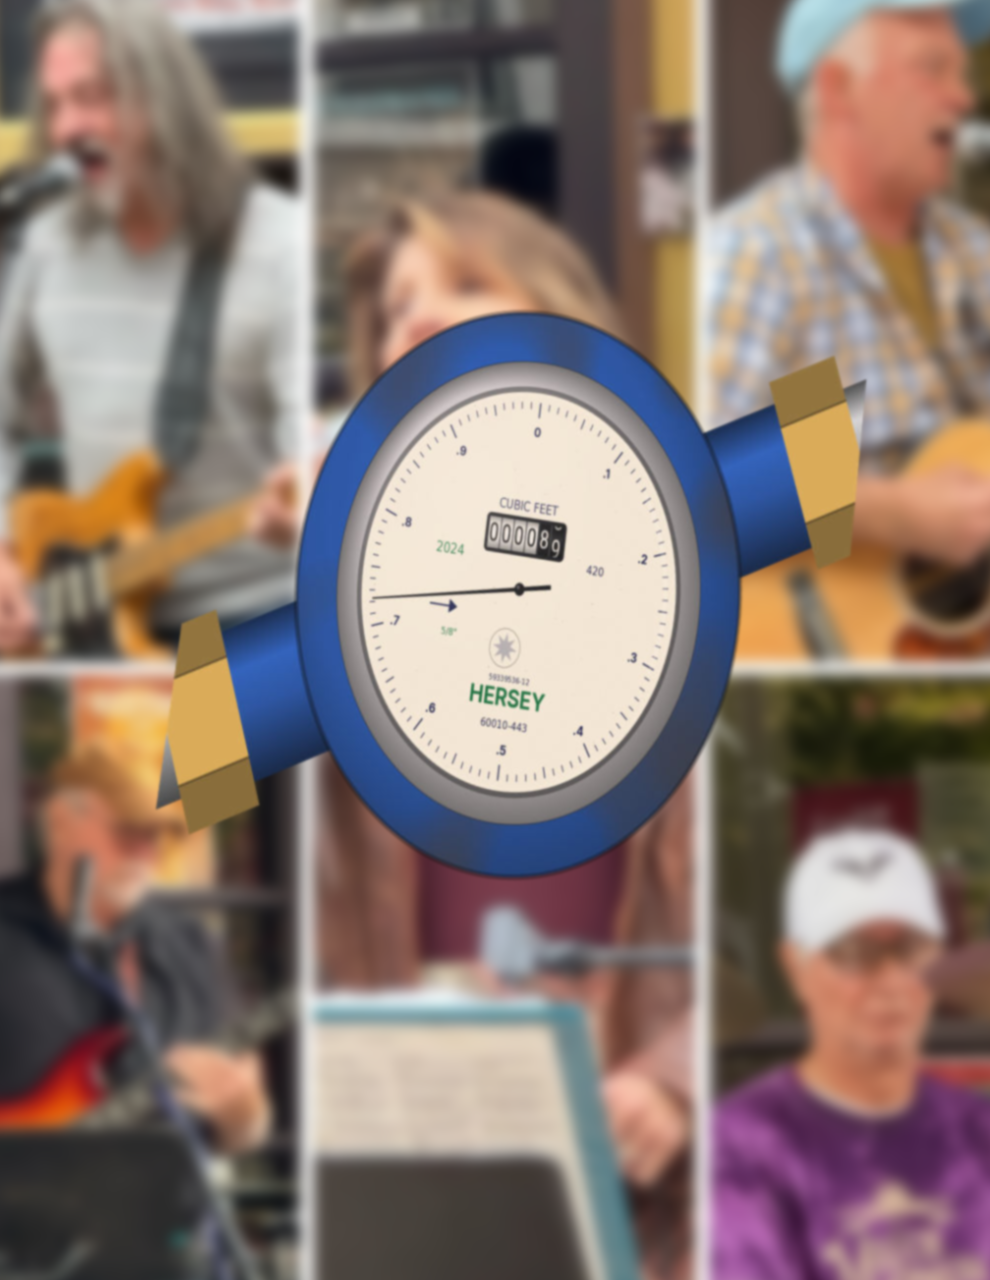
88.72 ft³
